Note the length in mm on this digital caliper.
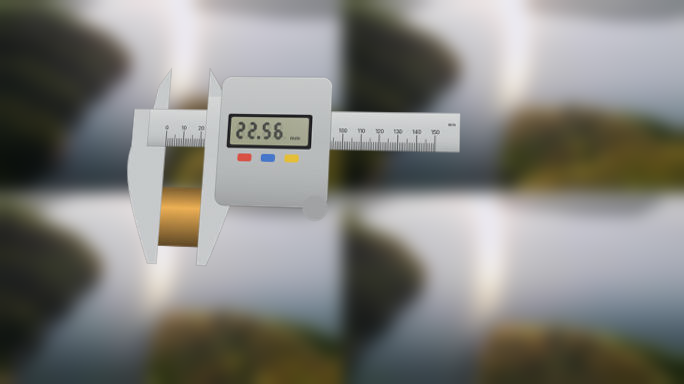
22.56 mm
